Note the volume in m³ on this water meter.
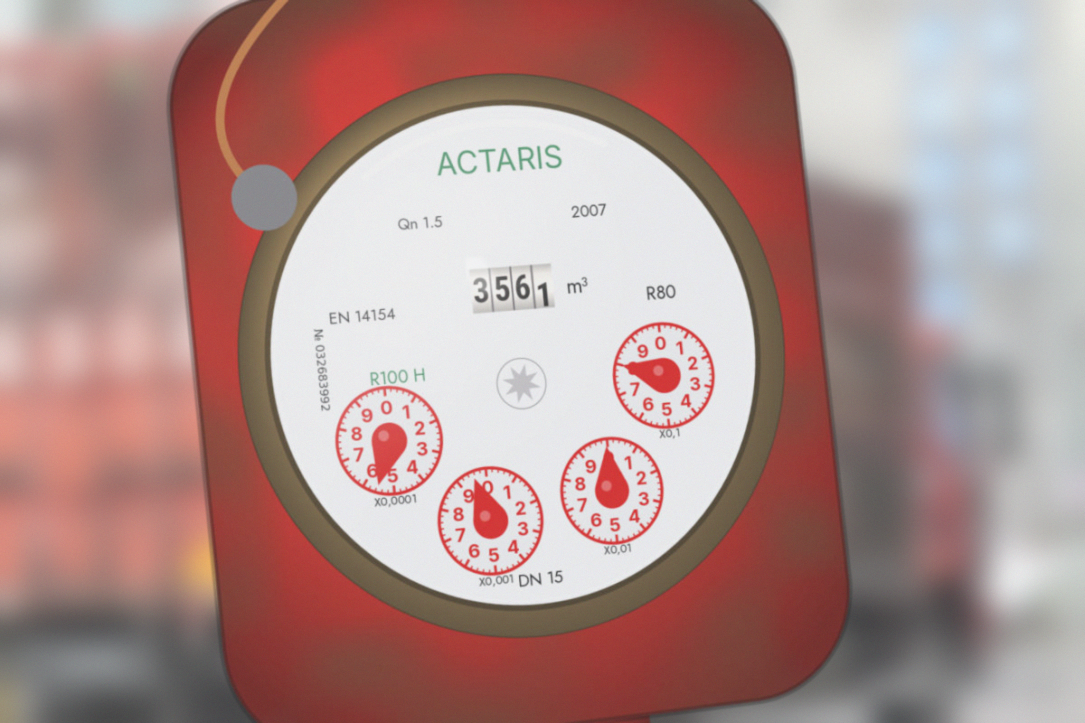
3560.7995 m³
